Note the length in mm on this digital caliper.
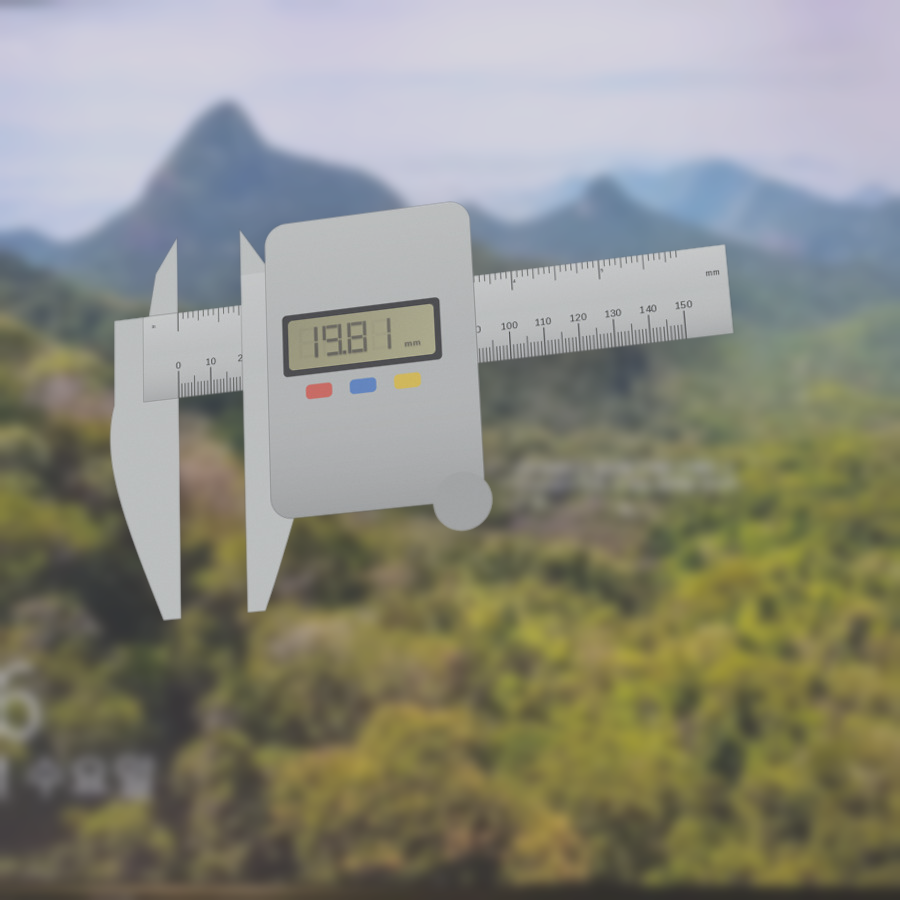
19.81 mm
